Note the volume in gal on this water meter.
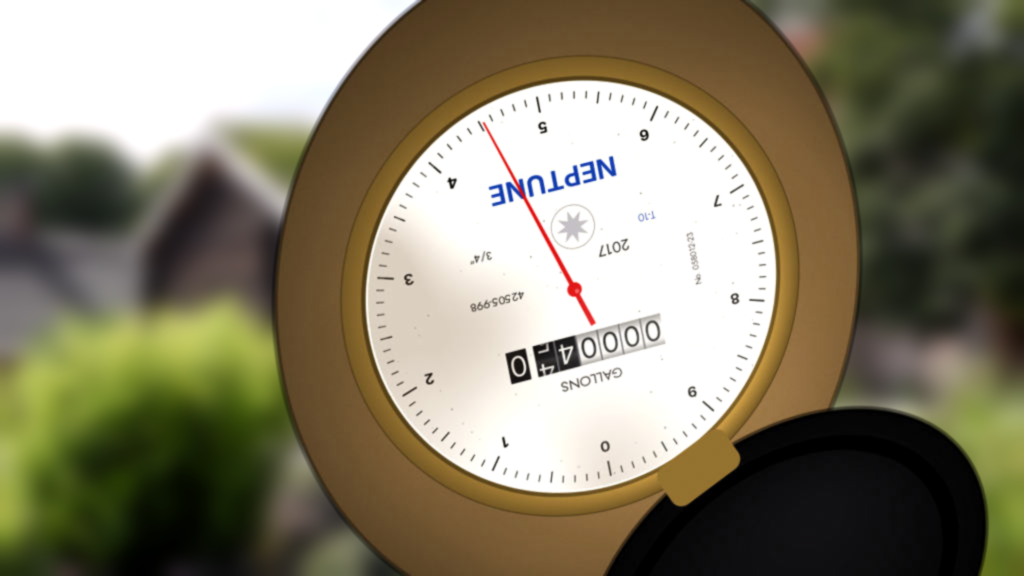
444.5 gal
